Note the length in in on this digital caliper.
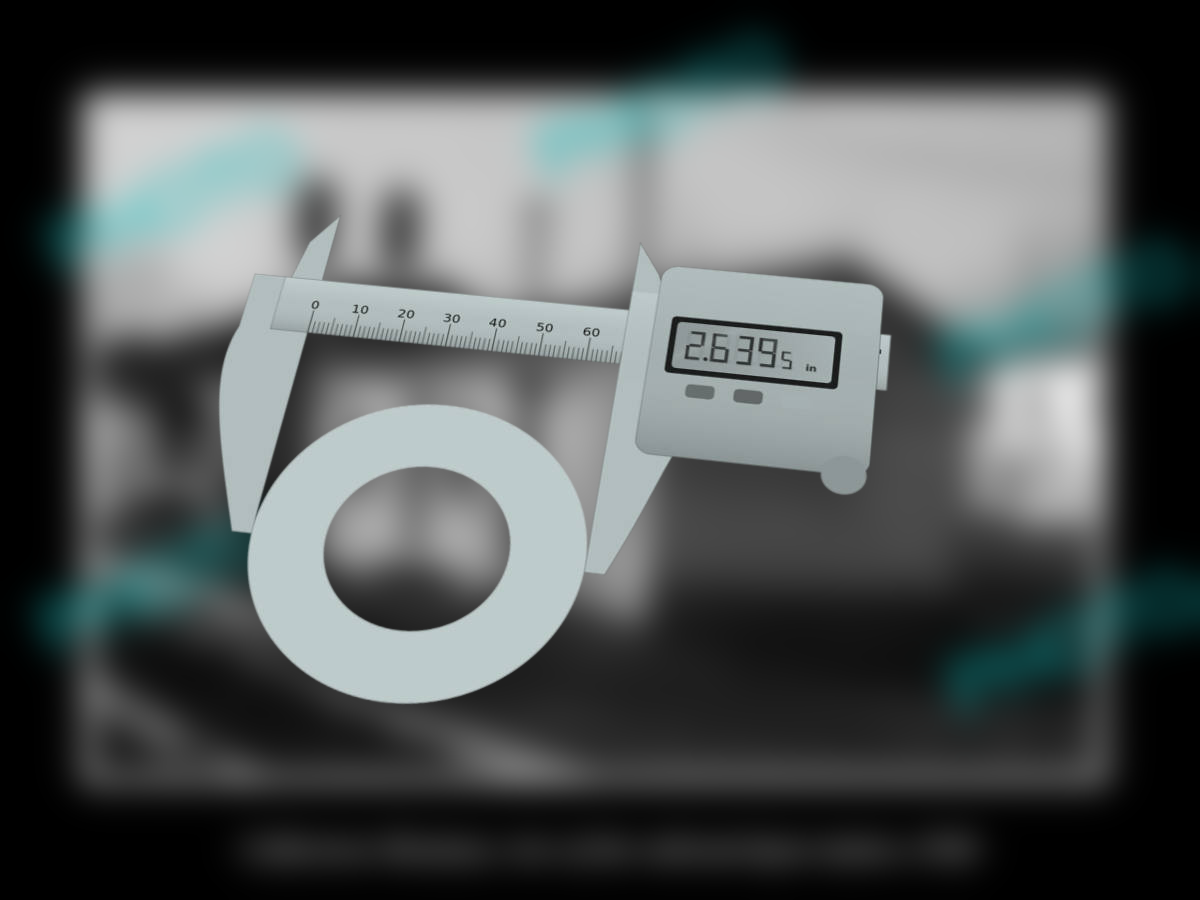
2.6395 in
